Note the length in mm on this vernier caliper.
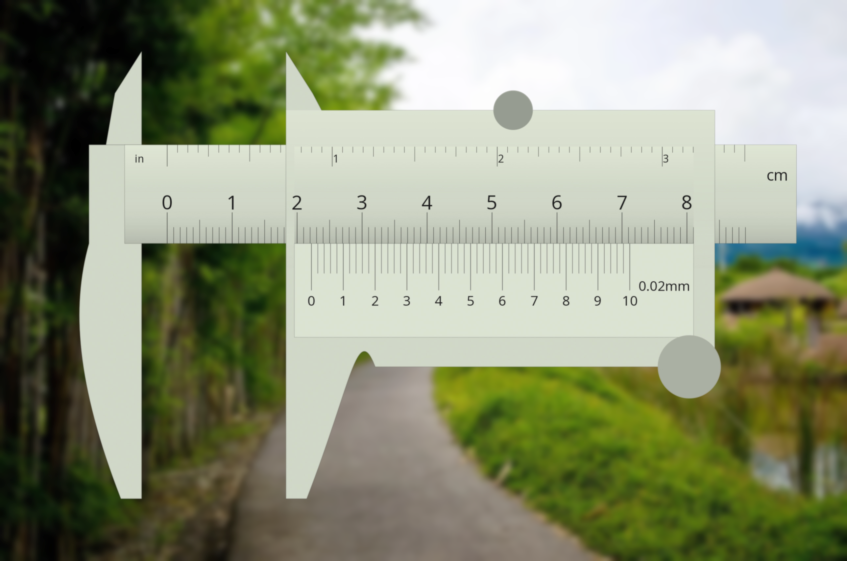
22.2 mm
